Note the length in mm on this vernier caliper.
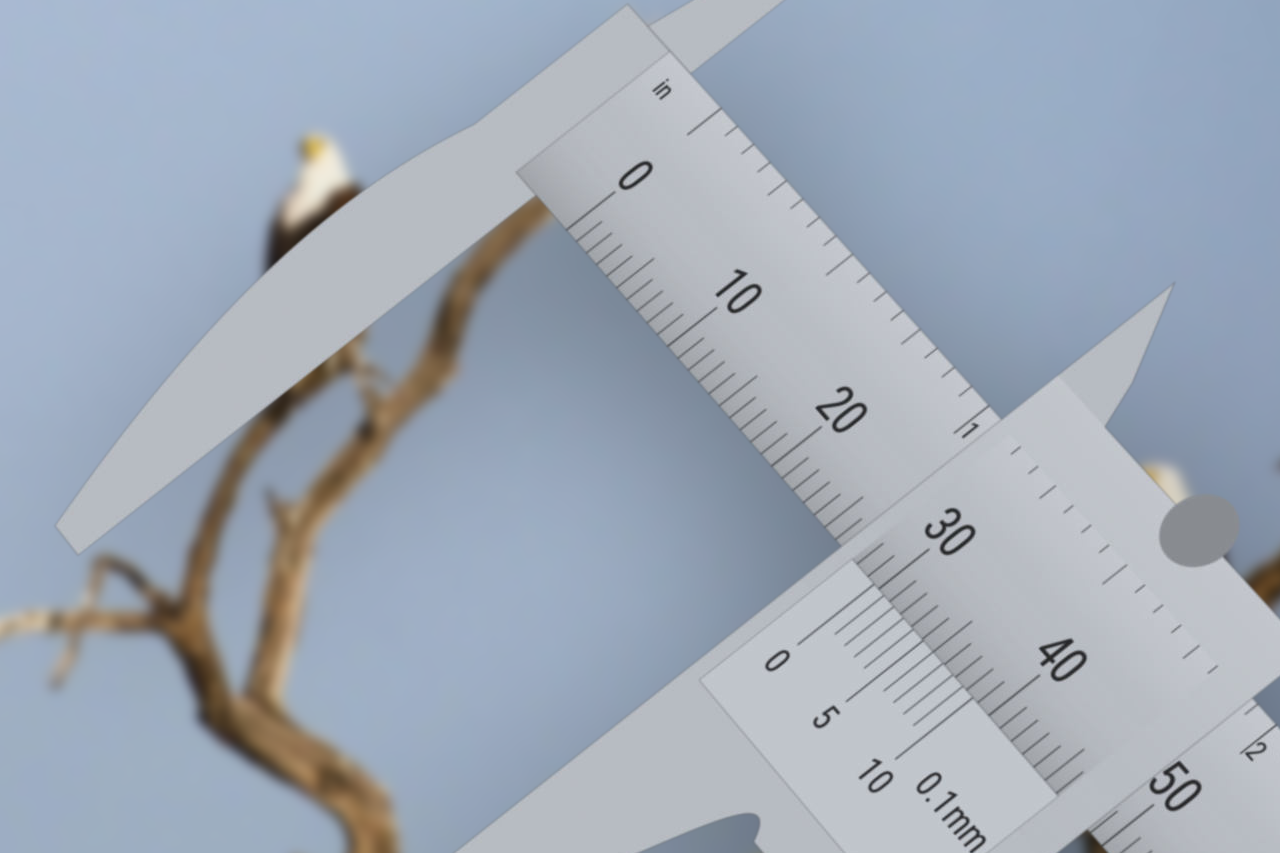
29.6 mm
